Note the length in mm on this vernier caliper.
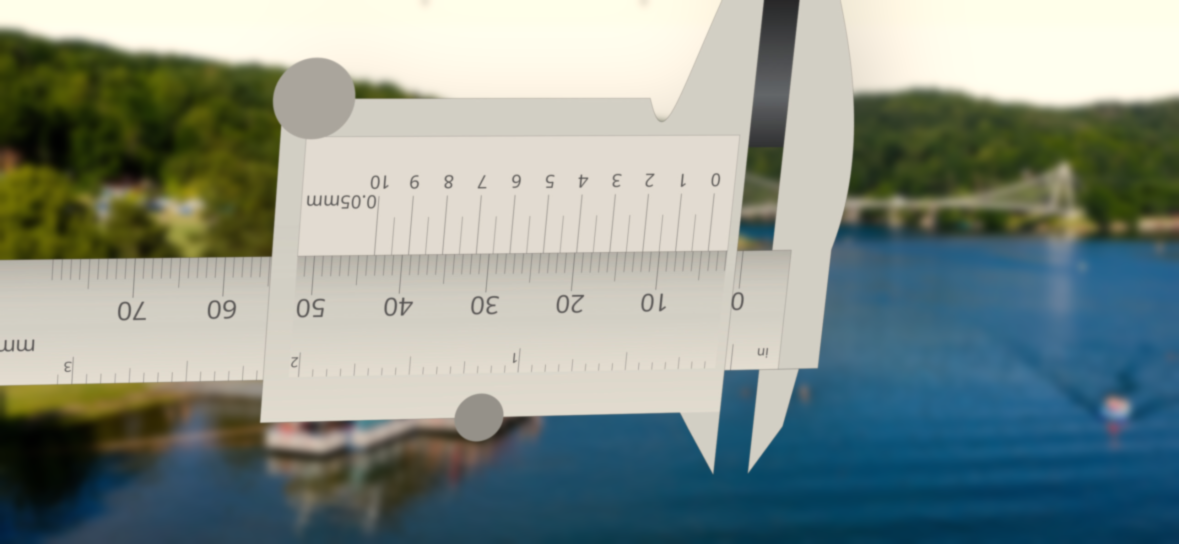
4.2 mm
